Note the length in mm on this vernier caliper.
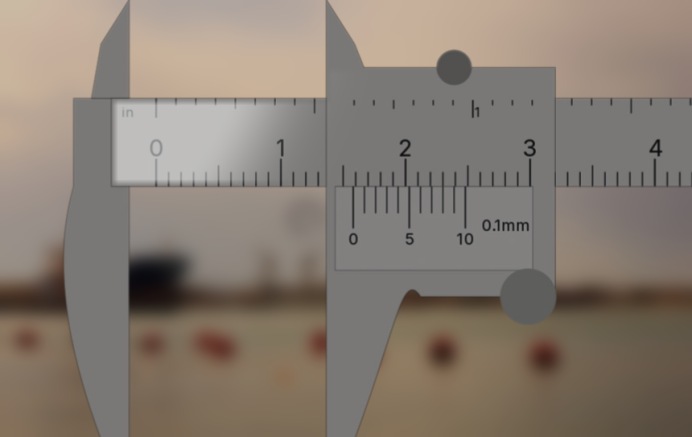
15.8 mm
